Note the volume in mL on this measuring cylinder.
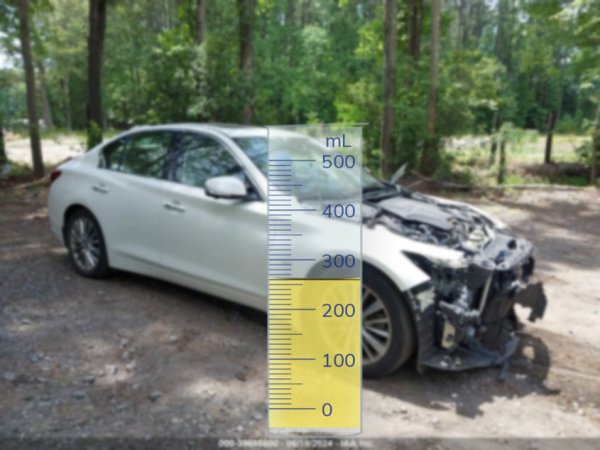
260 mL
